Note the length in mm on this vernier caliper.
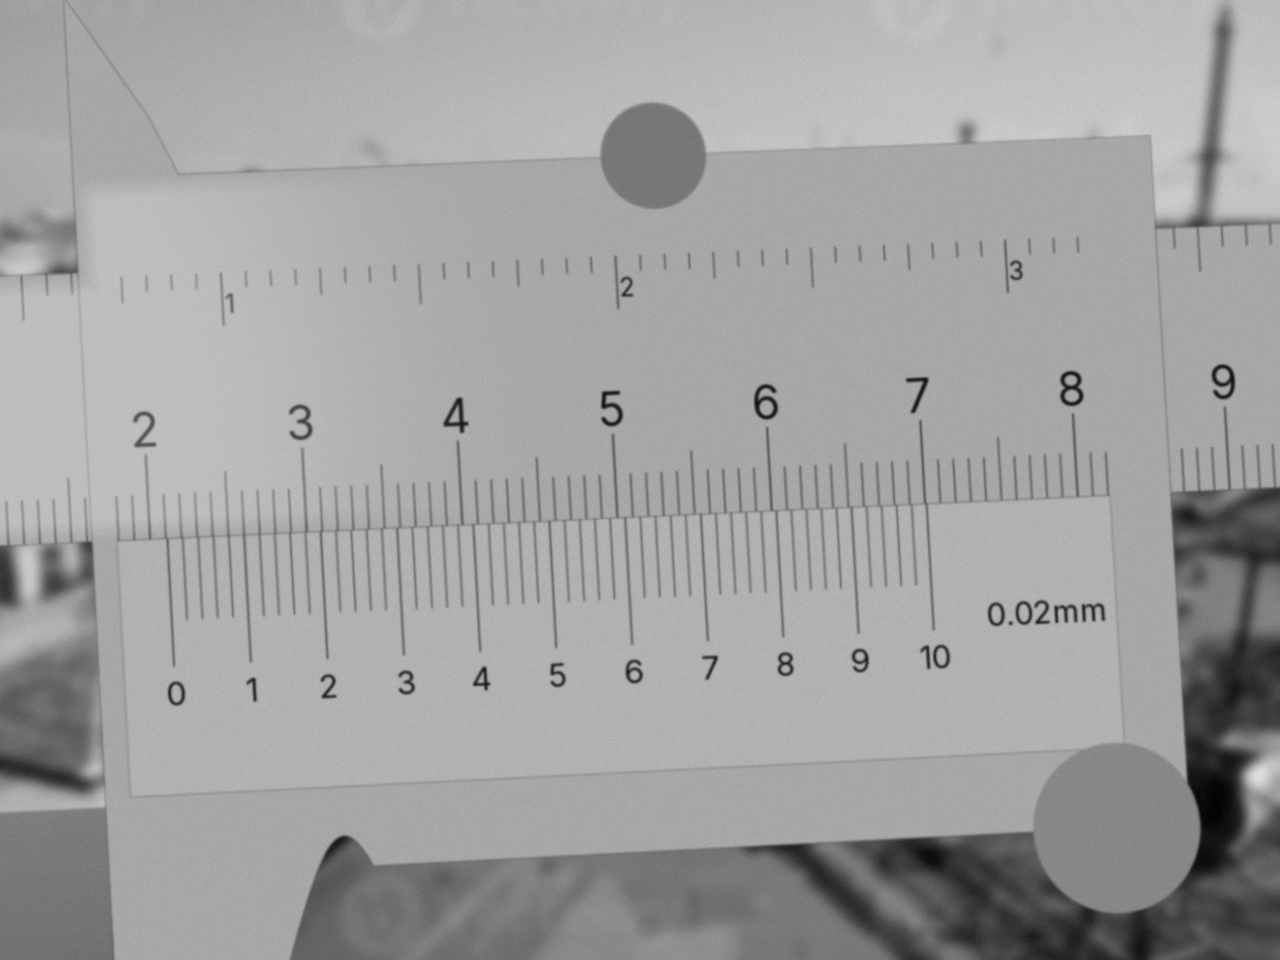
21.1 mm
